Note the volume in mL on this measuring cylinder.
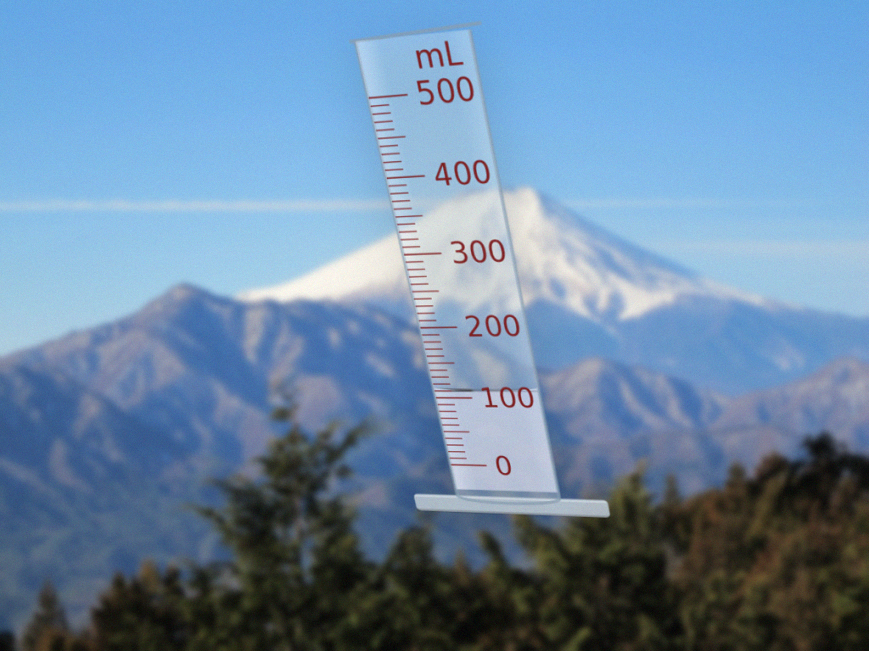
110 mL
